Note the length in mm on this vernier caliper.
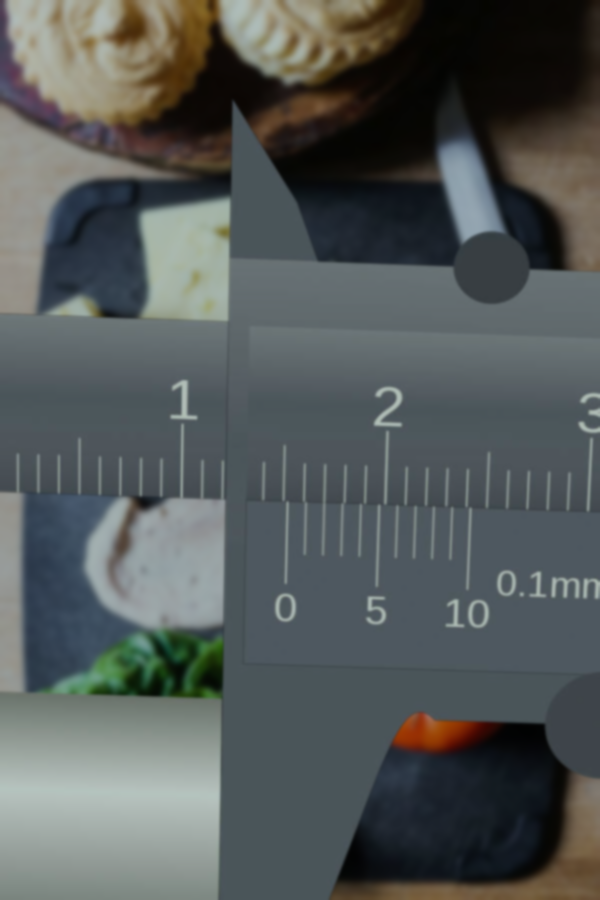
15.2 mm
